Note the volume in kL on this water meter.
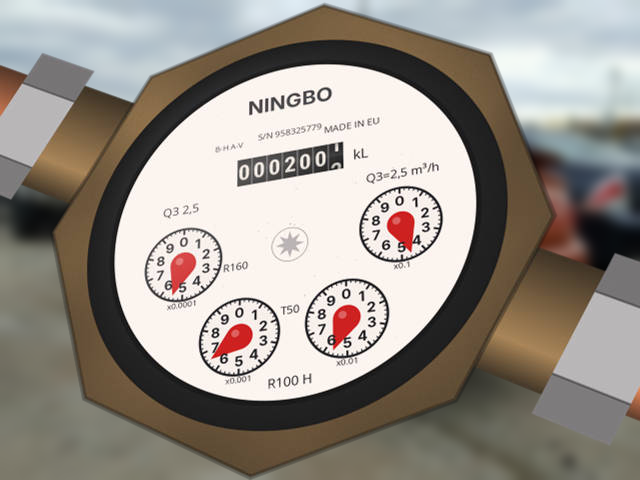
2001.4565 kL
